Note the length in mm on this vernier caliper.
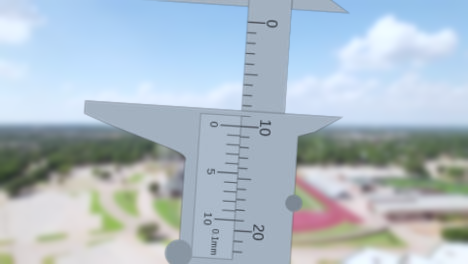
10.0 mm
